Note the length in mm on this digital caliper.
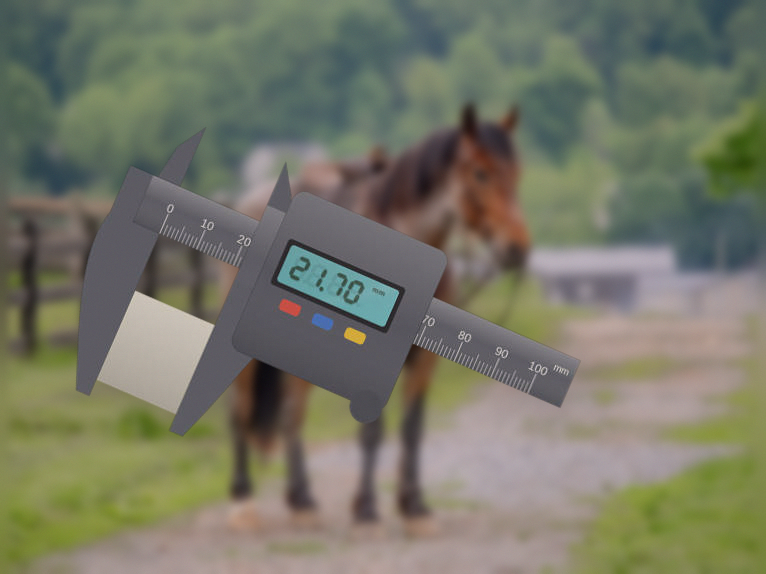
21.70 mm
